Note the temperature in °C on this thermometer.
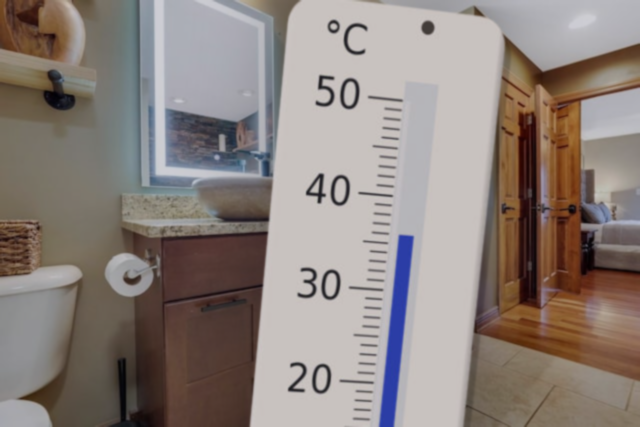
36 °C
